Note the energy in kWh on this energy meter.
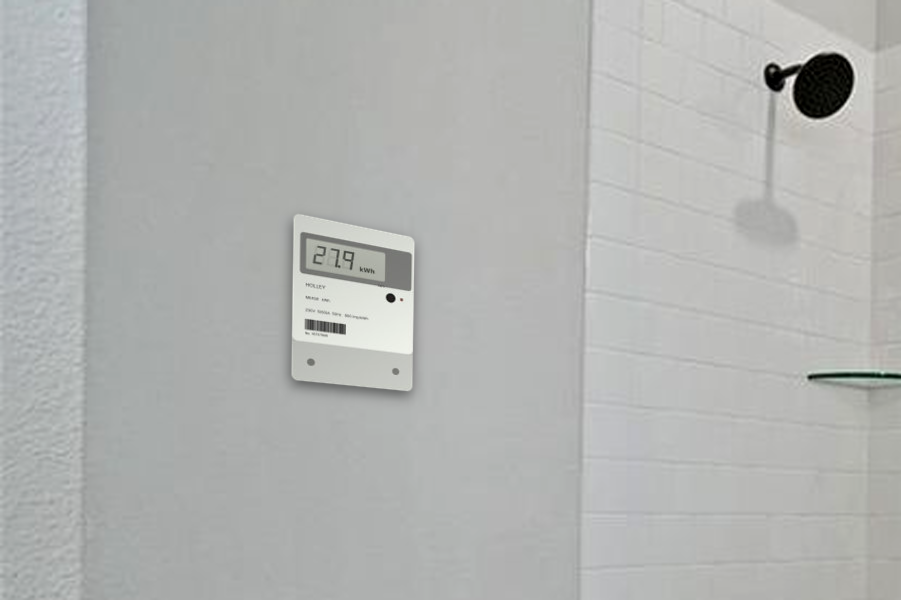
27.9 kWh
